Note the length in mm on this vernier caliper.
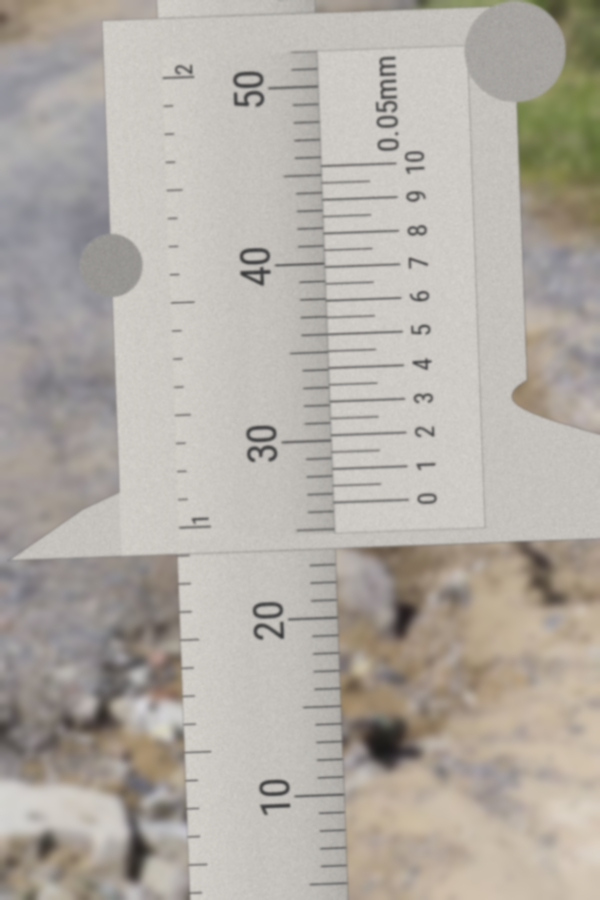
26.5 mm
